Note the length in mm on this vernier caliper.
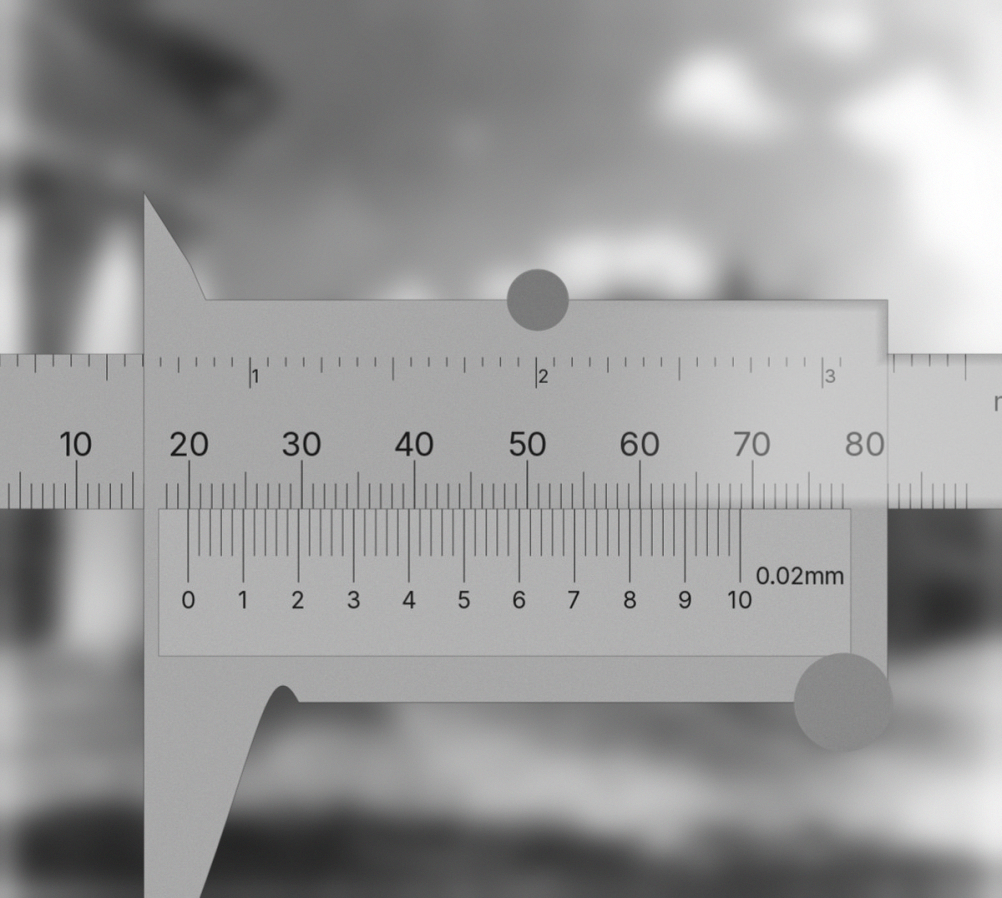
19.9 mm
